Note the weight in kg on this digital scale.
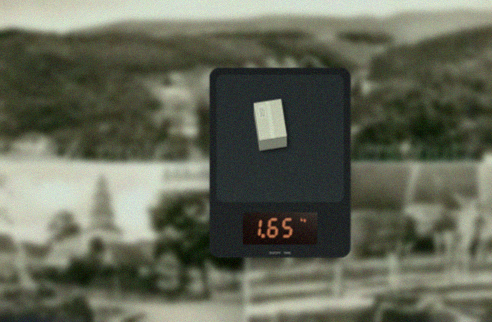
1.65 kg
